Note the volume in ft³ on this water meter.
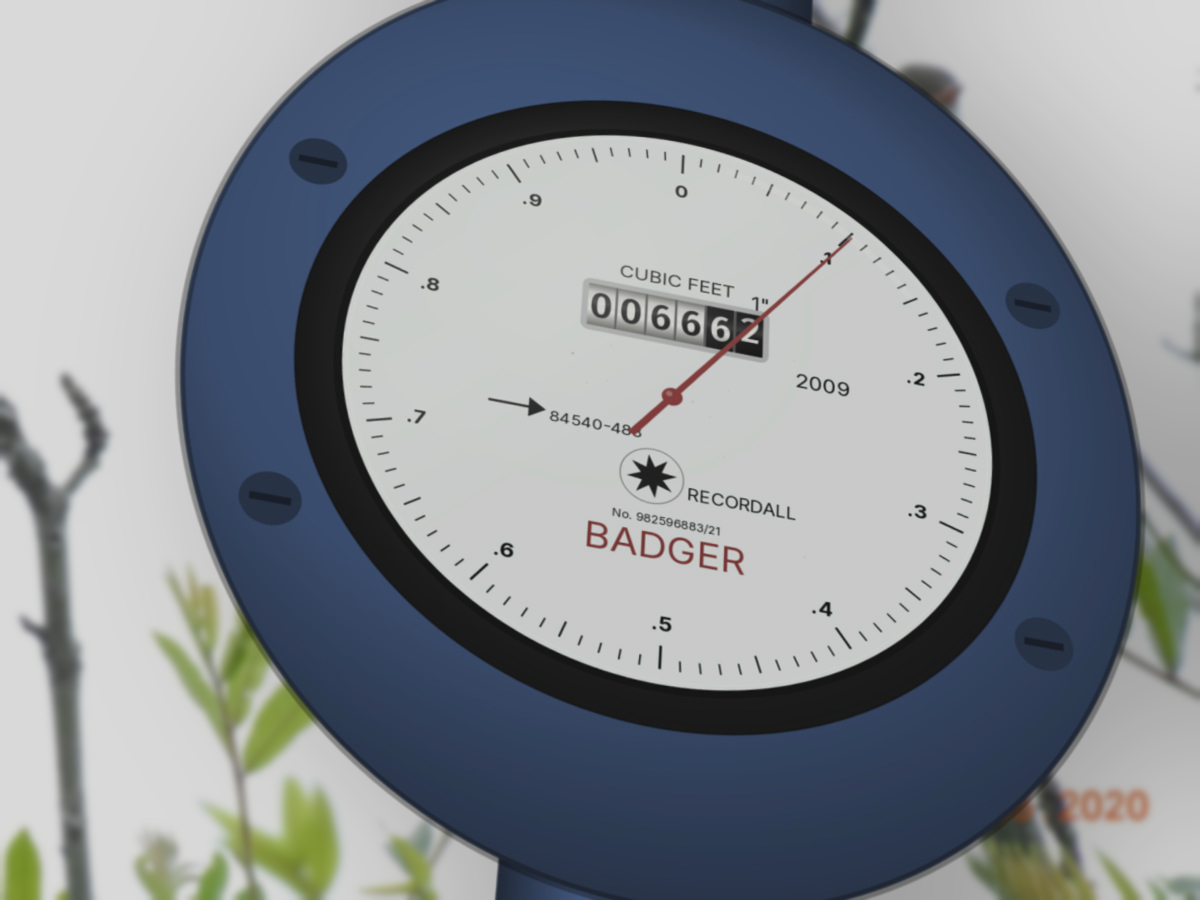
6662.10 ft³
